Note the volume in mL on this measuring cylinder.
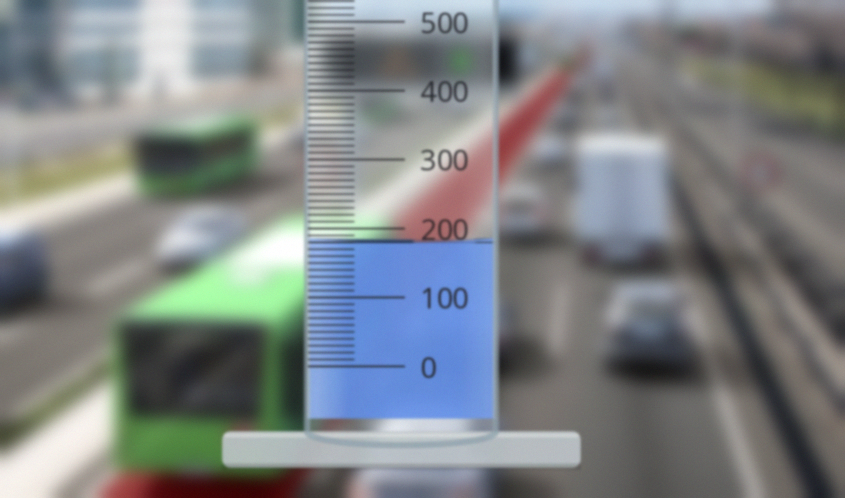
180 mL
